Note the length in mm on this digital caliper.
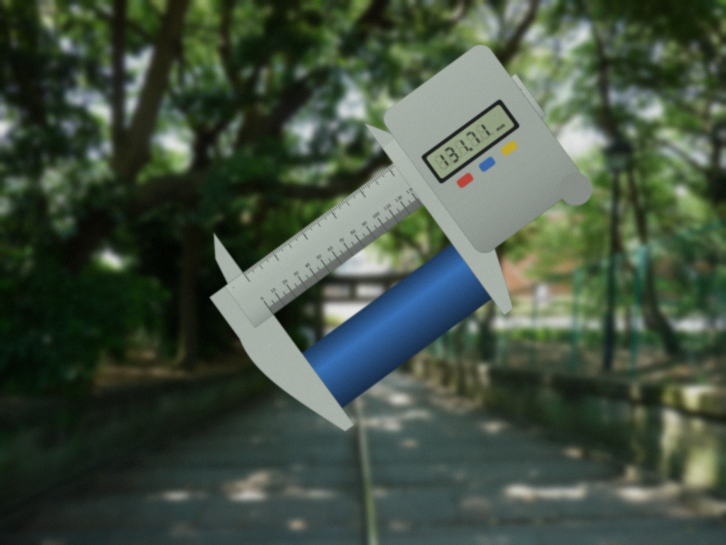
131.71 mm
